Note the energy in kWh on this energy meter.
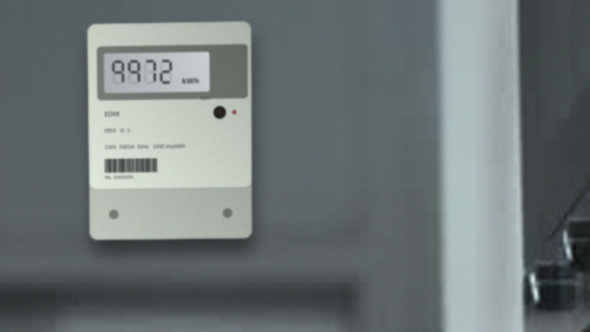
9972 kWh
